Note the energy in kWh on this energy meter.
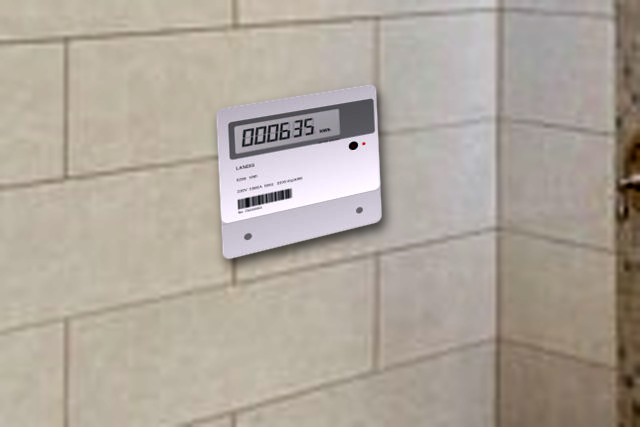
635 kWh
